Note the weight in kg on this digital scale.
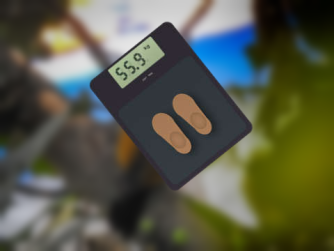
55.9 kg
